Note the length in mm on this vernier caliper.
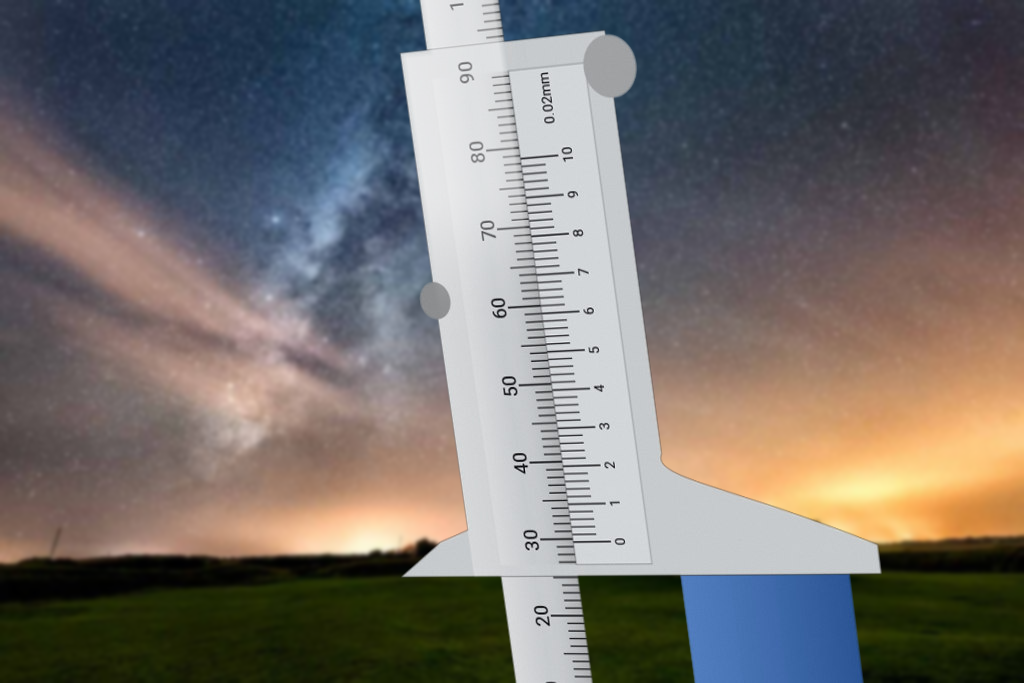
29.6 mm
